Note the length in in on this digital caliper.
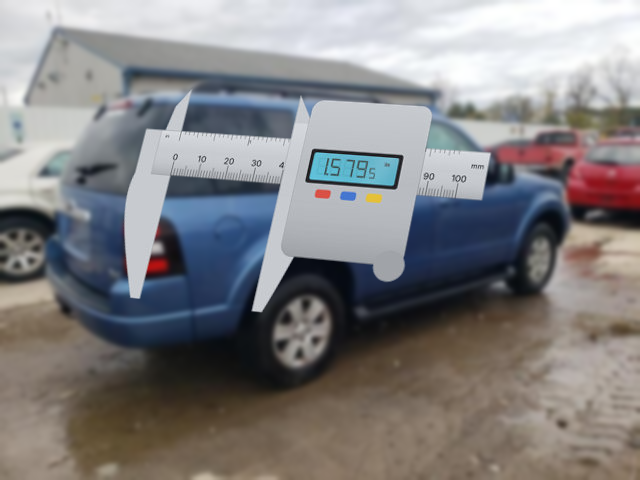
1.5795 in
